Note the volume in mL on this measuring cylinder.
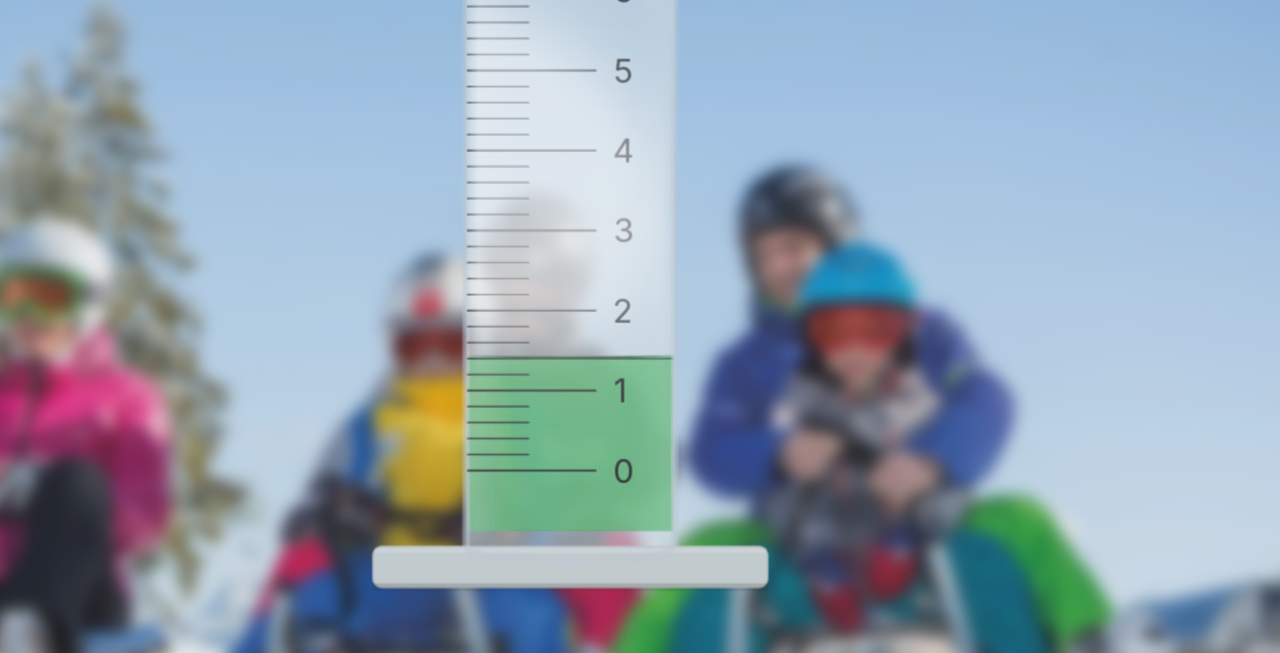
1.4 mL
